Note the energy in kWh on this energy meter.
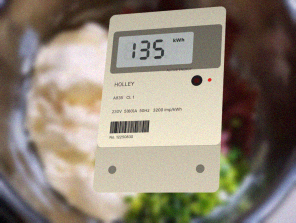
135 kWh
